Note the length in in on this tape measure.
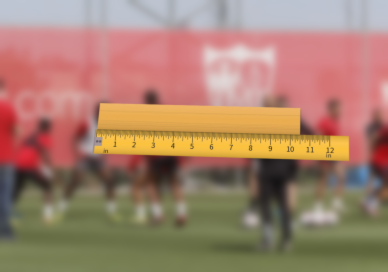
10.5 in
